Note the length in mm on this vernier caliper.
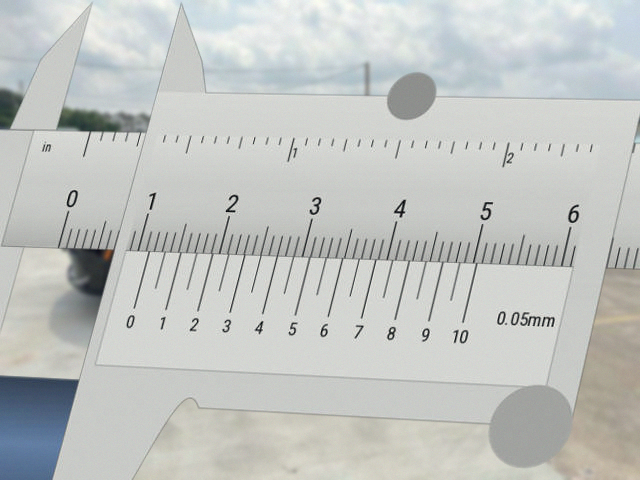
11.4 mm
